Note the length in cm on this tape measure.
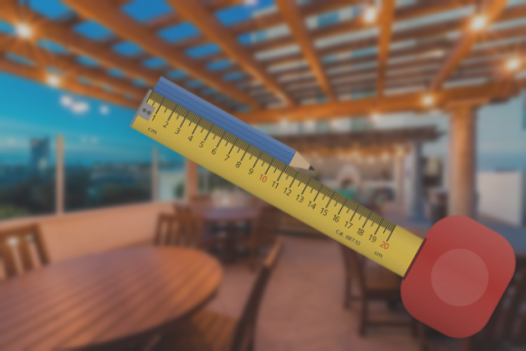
13 cm
